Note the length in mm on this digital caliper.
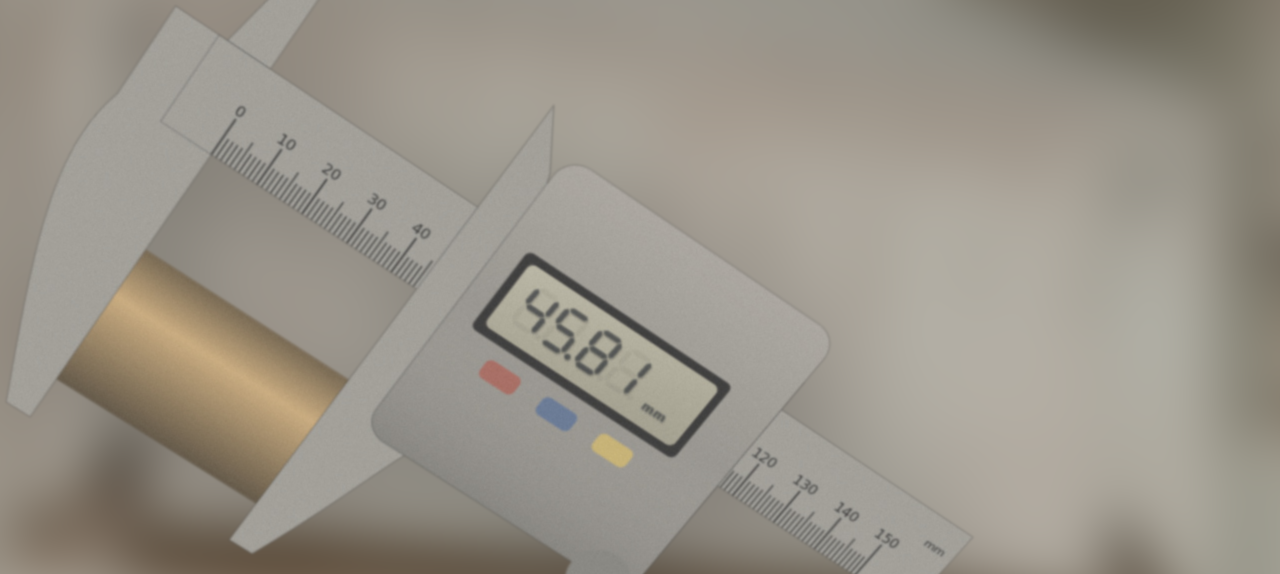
45.81 mm
